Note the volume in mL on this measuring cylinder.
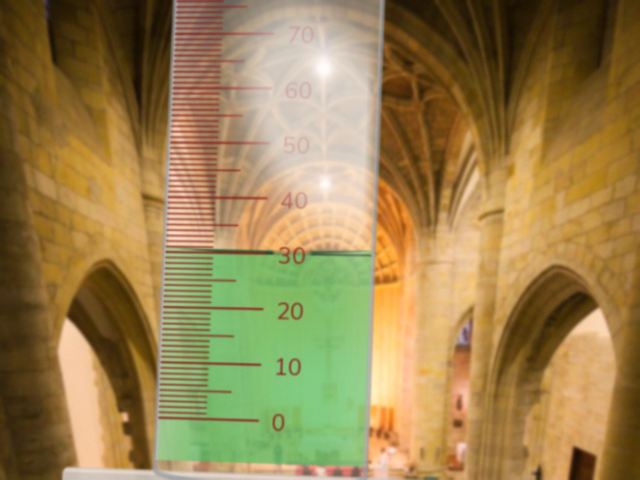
30 mL
